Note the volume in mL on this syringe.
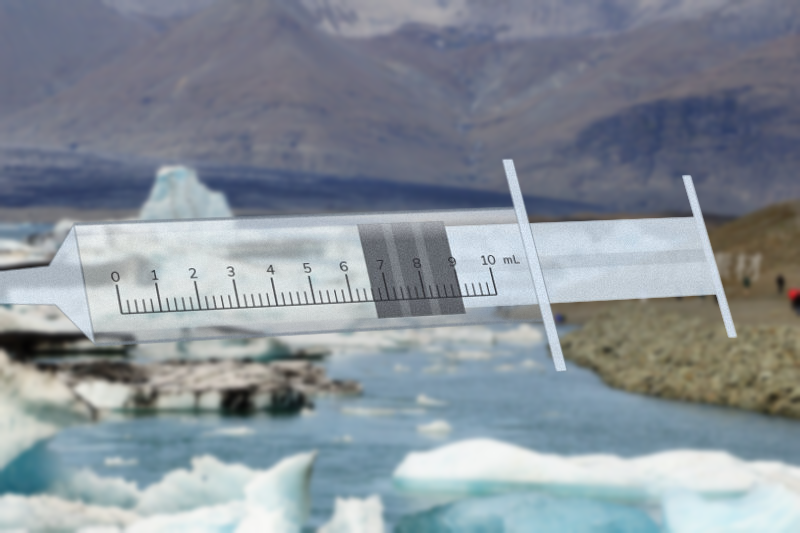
6.6 mL
